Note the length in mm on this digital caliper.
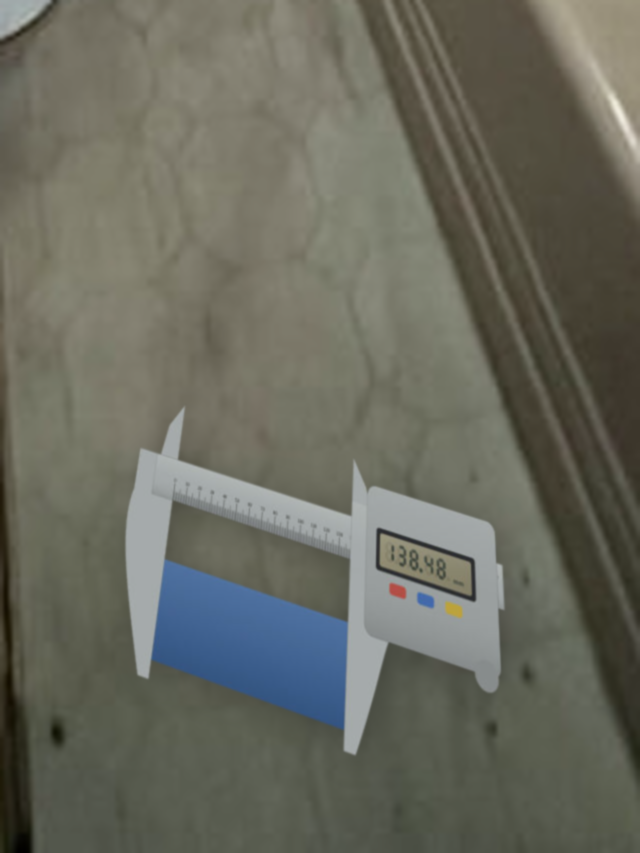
138.48 mm
